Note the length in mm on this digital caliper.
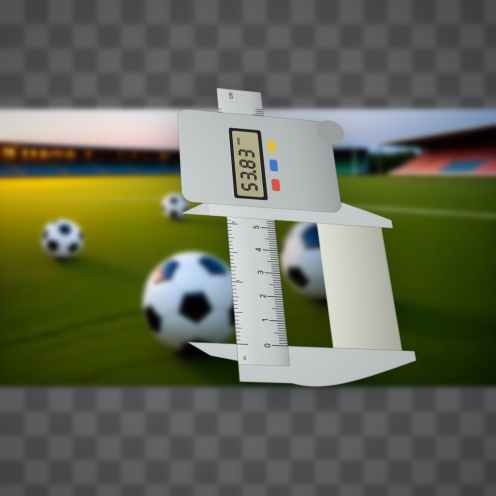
53.83 mm
